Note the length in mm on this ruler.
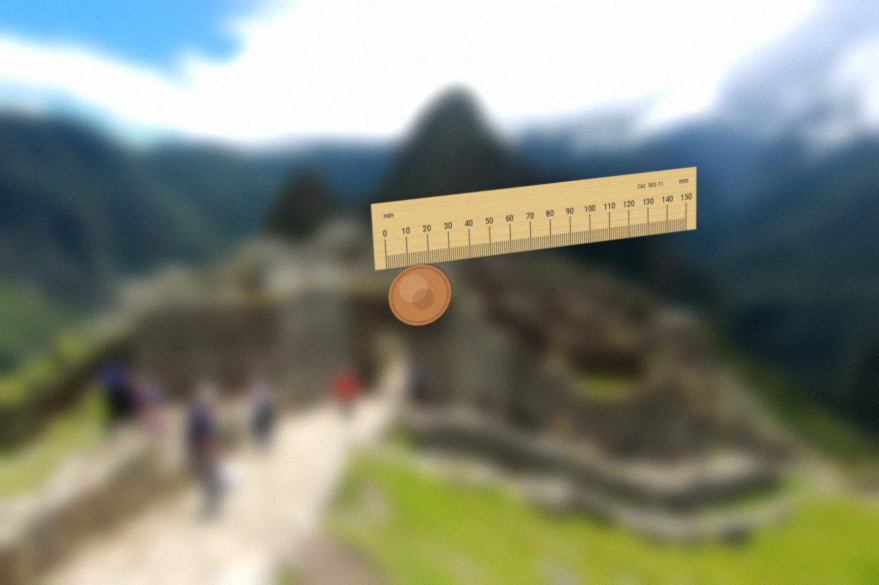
30 mm
